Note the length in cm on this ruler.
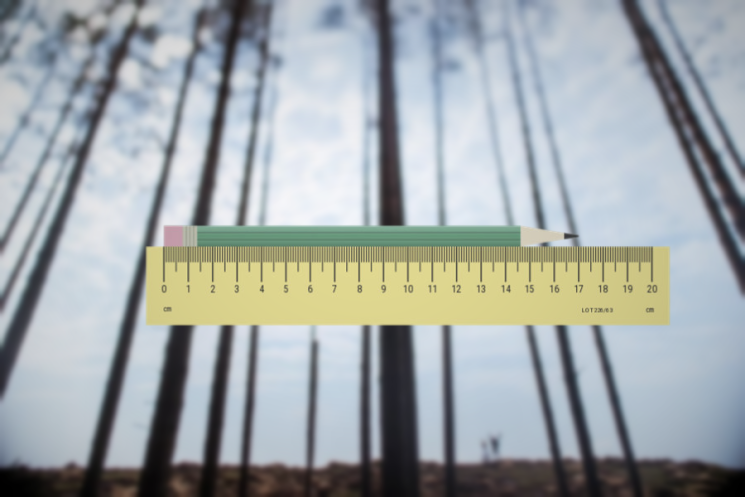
17 cm
